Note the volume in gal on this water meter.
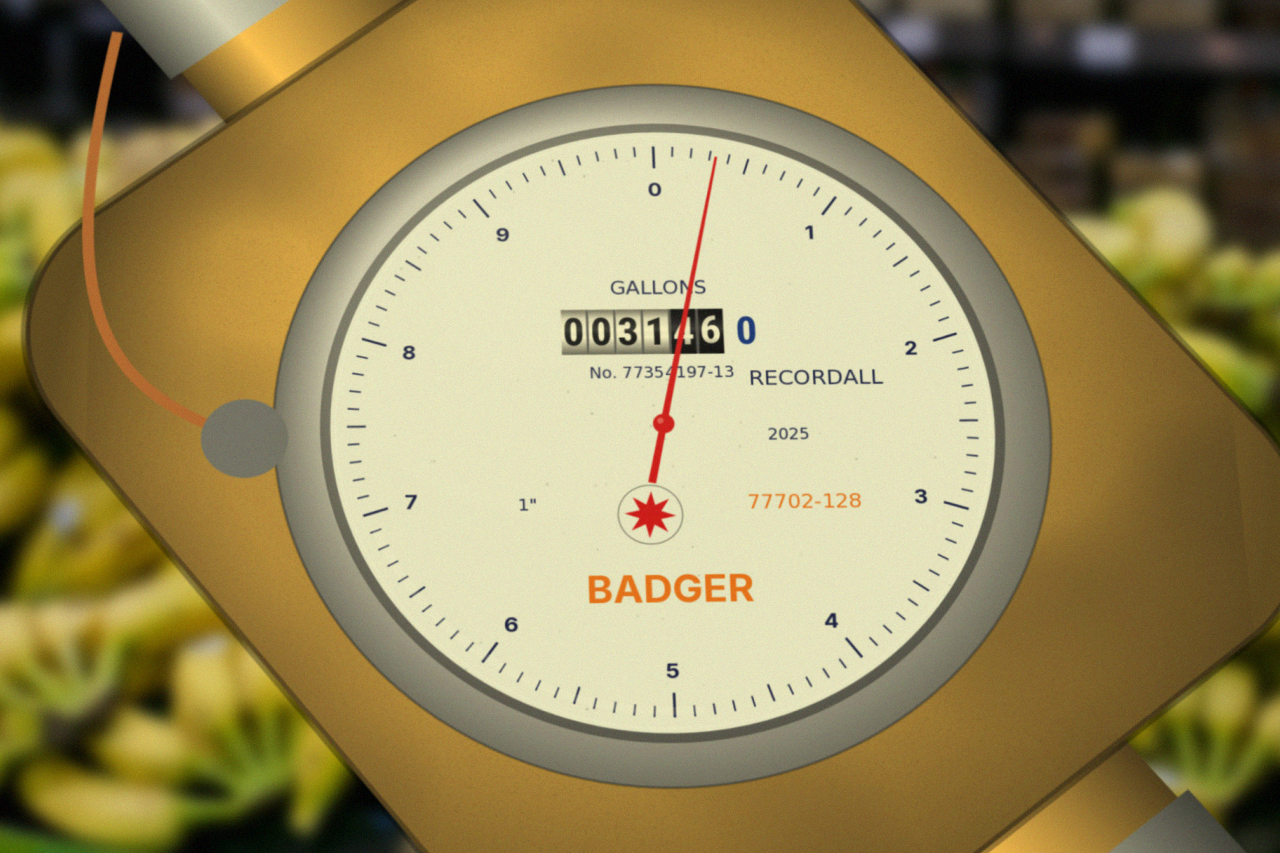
31460.3 gal
